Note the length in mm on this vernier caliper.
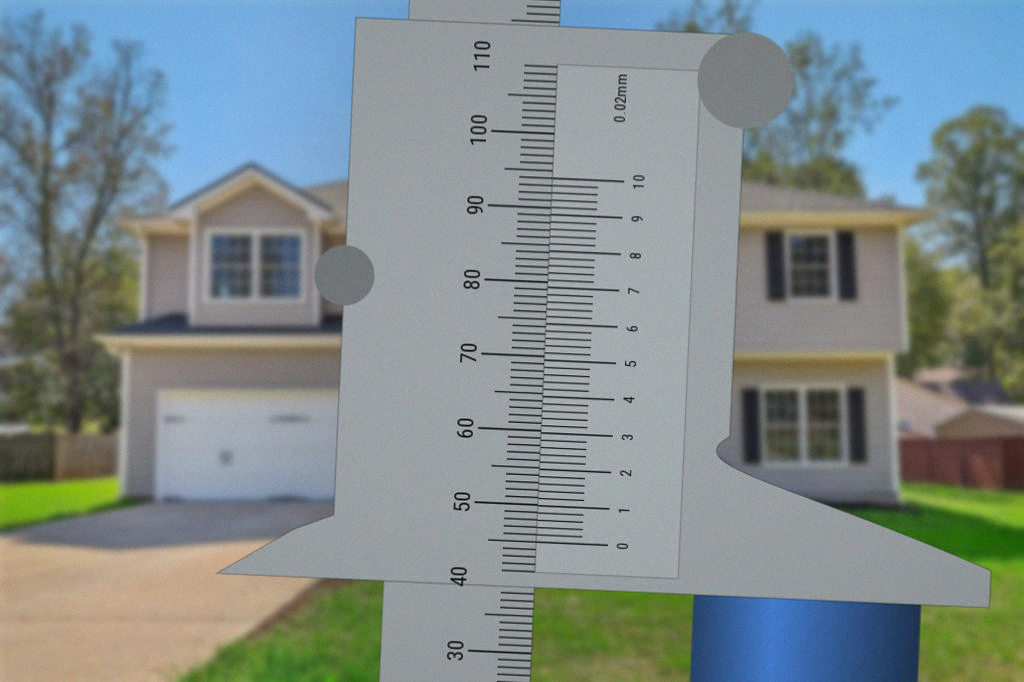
45.0 mm
